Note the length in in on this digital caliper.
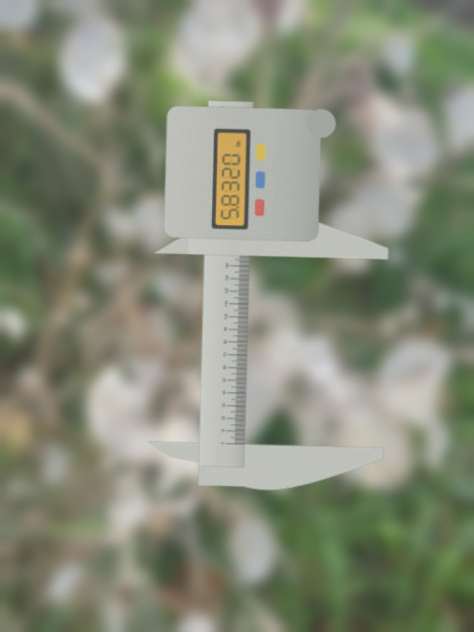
5.8320 in
